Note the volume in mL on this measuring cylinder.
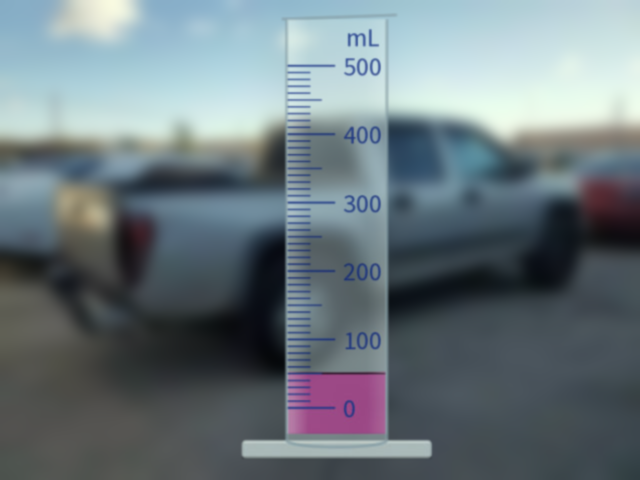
50 mL
